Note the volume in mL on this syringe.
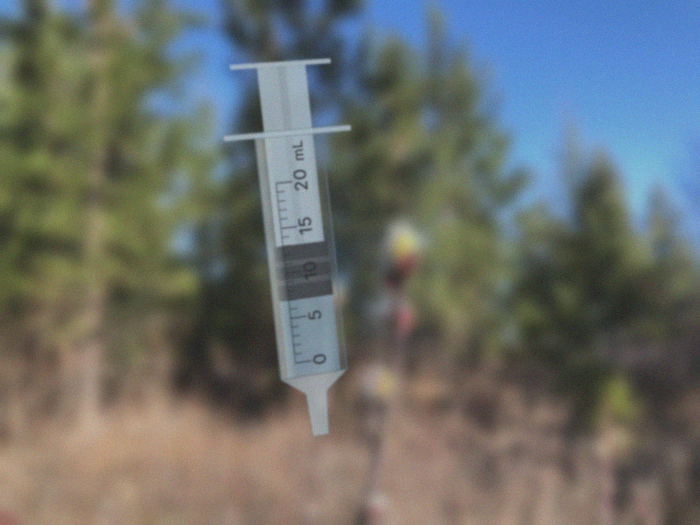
7 mL
